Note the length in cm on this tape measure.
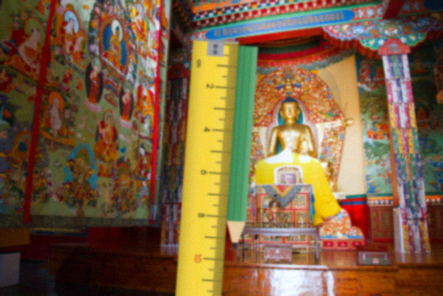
9.5 cm
